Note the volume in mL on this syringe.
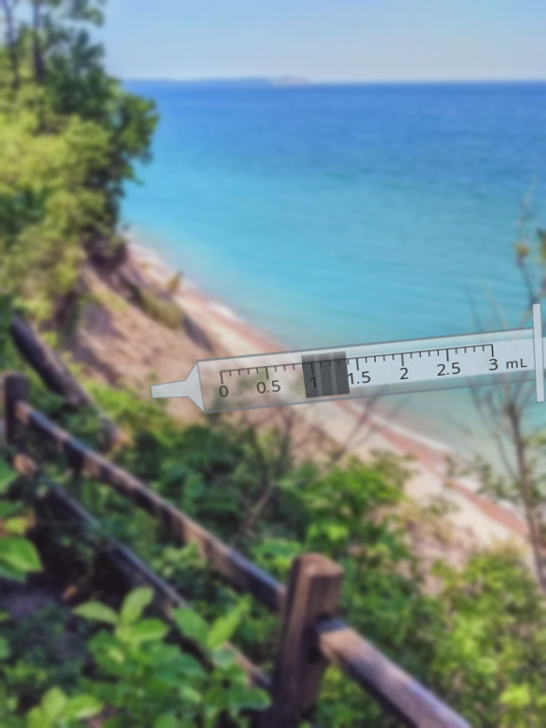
0.9 mL
